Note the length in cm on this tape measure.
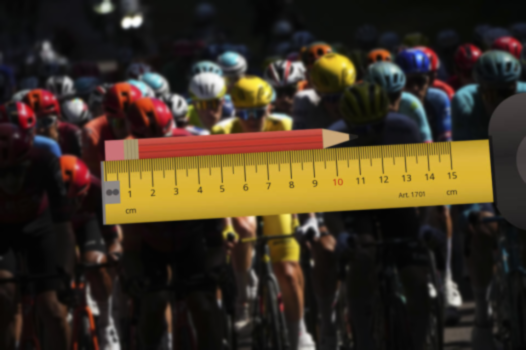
11 cm
